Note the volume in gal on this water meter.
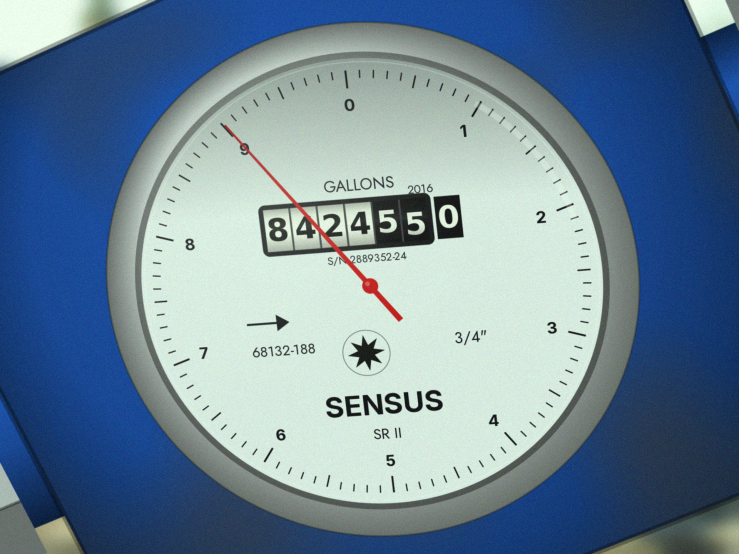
8424549.0 gal
